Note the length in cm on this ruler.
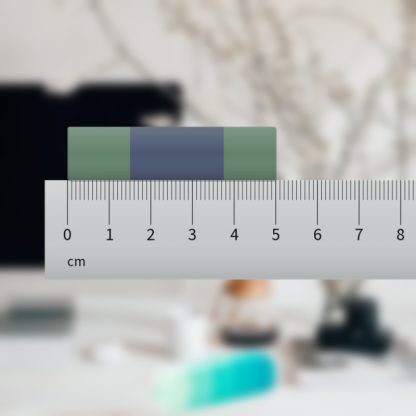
5 cm
